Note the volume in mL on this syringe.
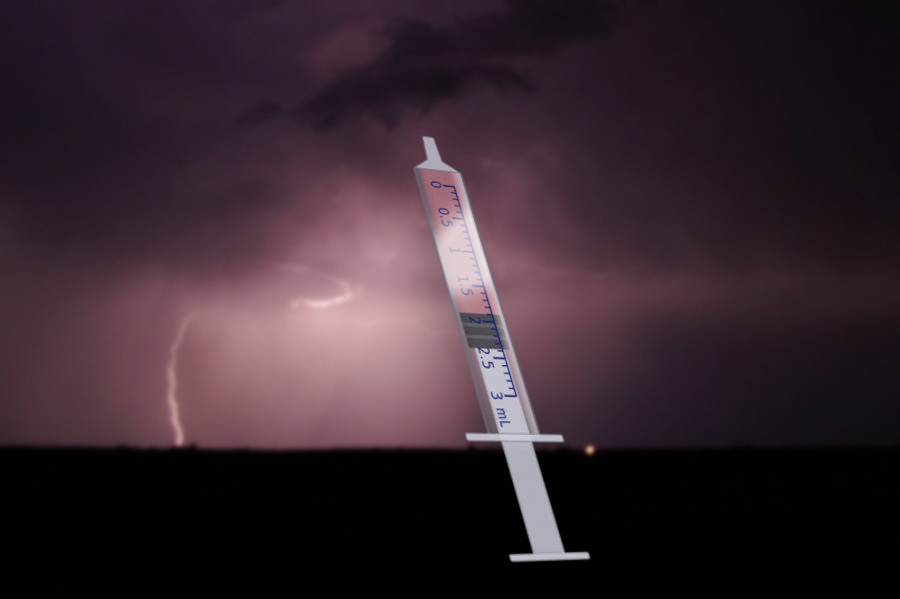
1.9 mL
